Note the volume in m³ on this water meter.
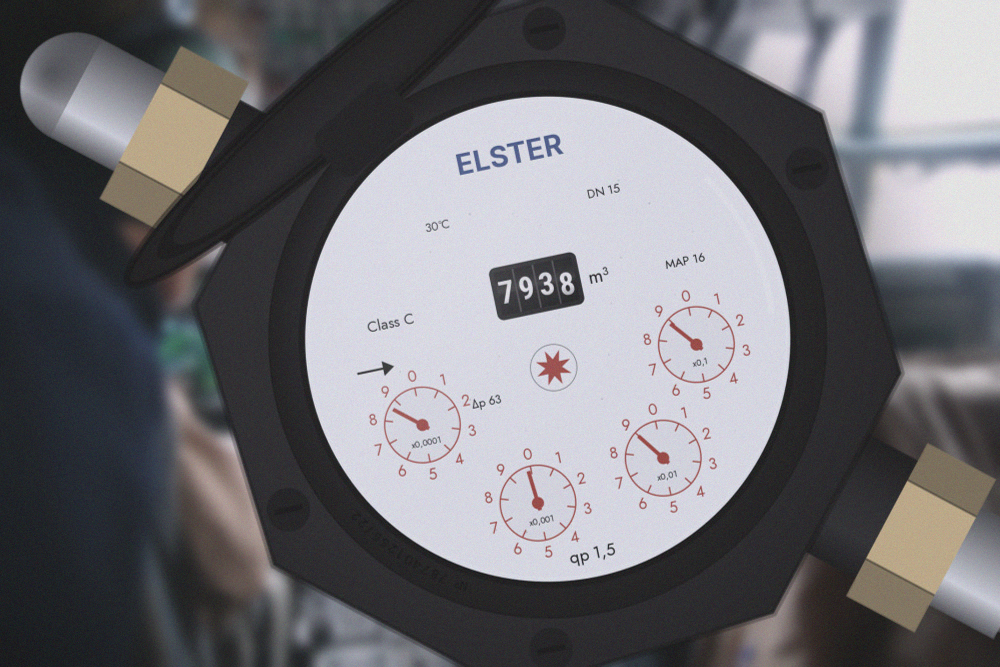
7937.8898 m³
